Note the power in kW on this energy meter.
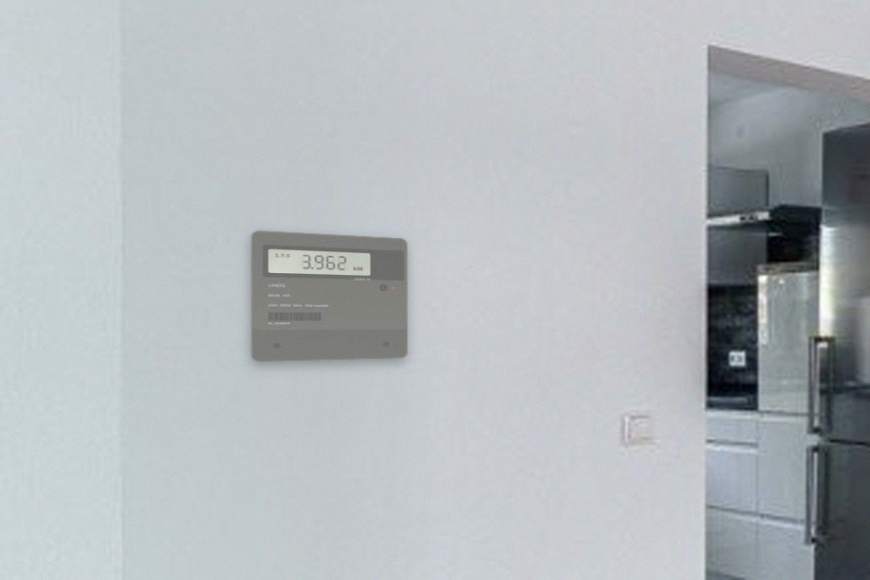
3.962 kW
